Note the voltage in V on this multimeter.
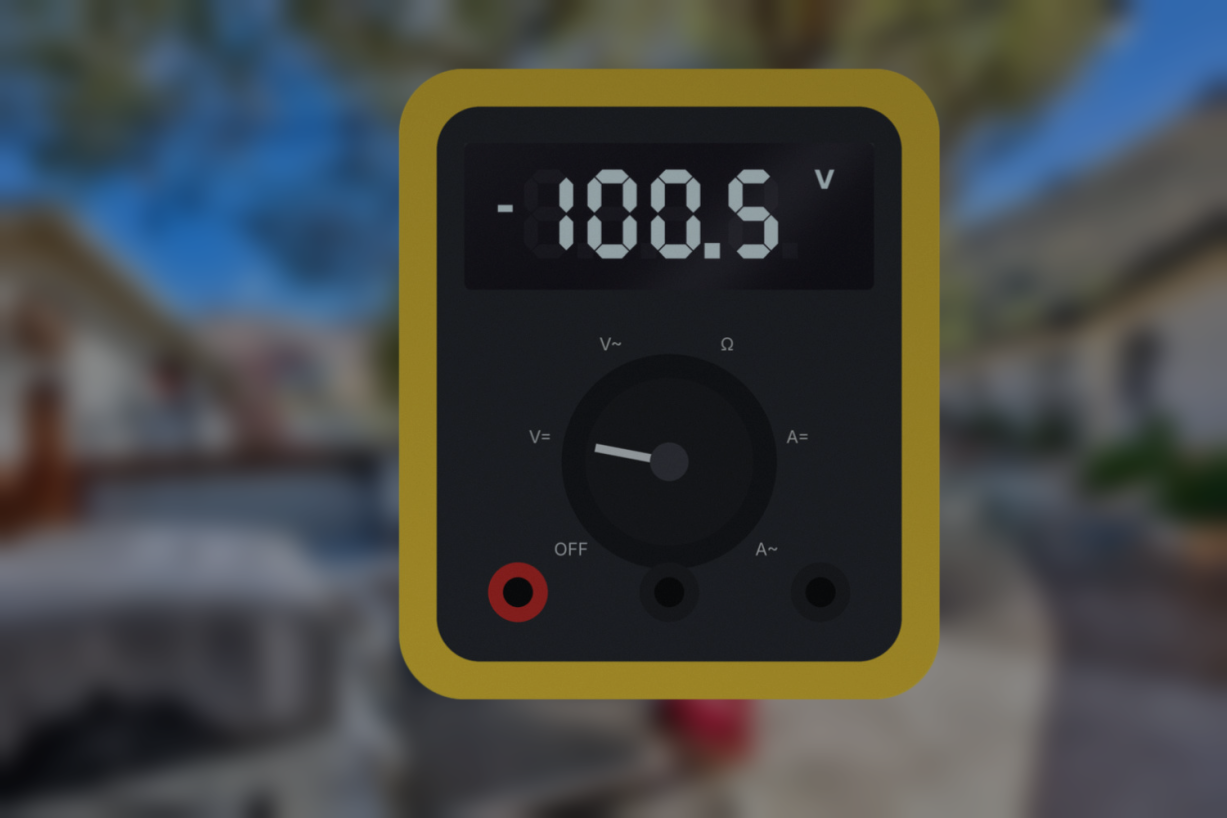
-100.5 V
